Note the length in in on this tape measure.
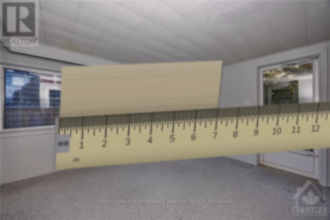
7 in
